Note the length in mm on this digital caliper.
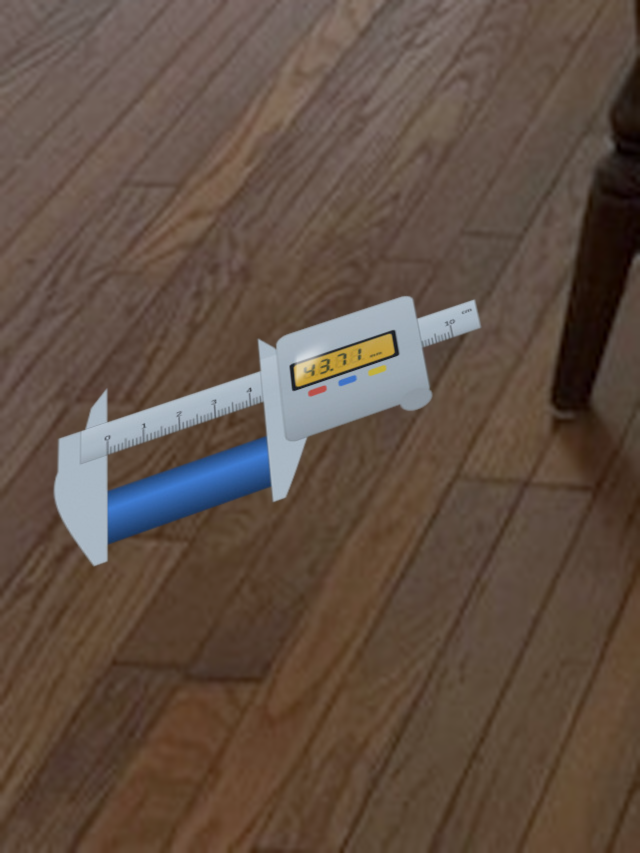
43.71 mm
